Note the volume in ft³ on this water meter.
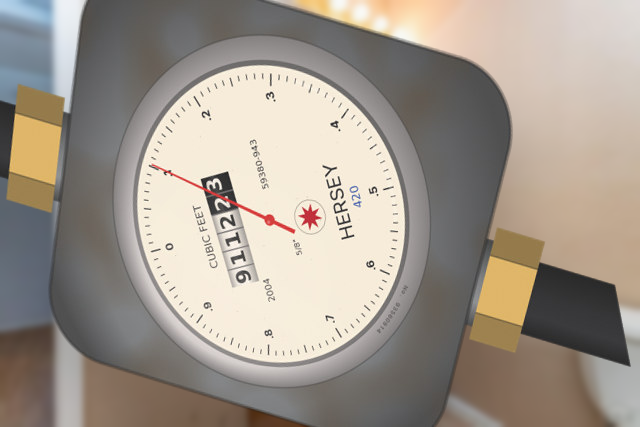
911223.10 ft³
